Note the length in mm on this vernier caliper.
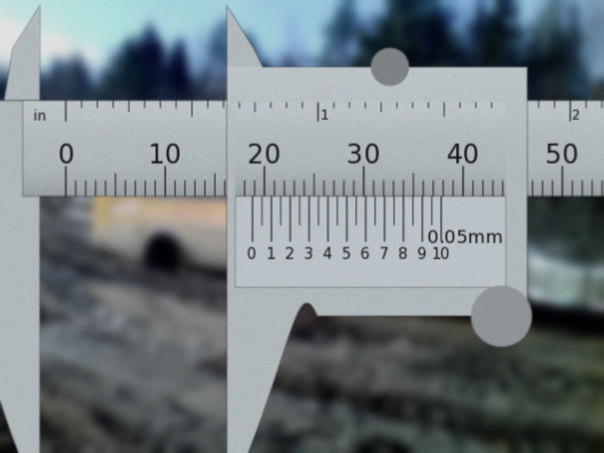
18.8 mm
